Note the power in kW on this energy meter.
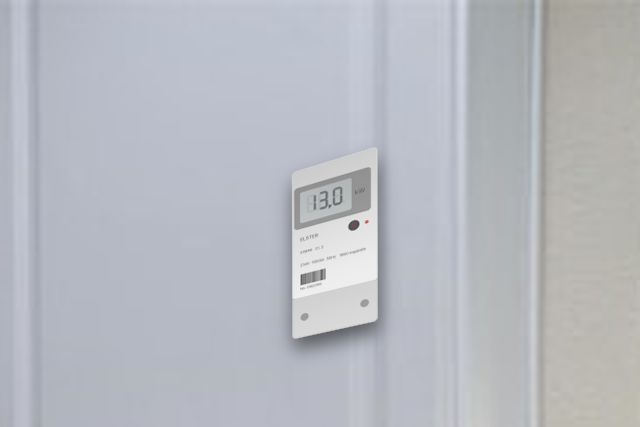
13.0 kW
